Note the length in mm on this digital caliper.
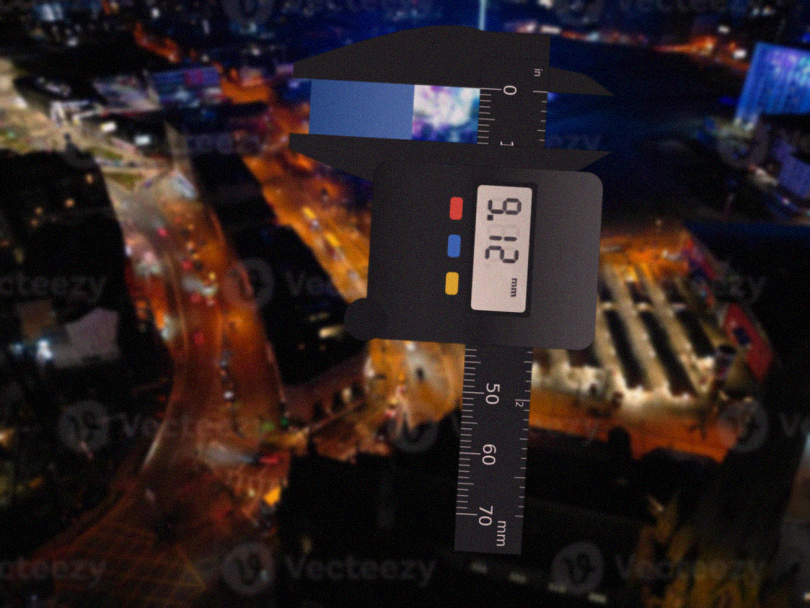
9.12 mm
